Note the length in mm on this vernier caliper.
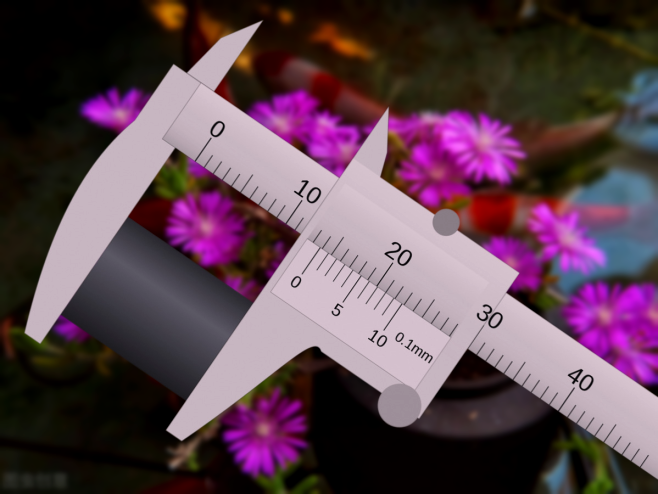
13.8 mm
